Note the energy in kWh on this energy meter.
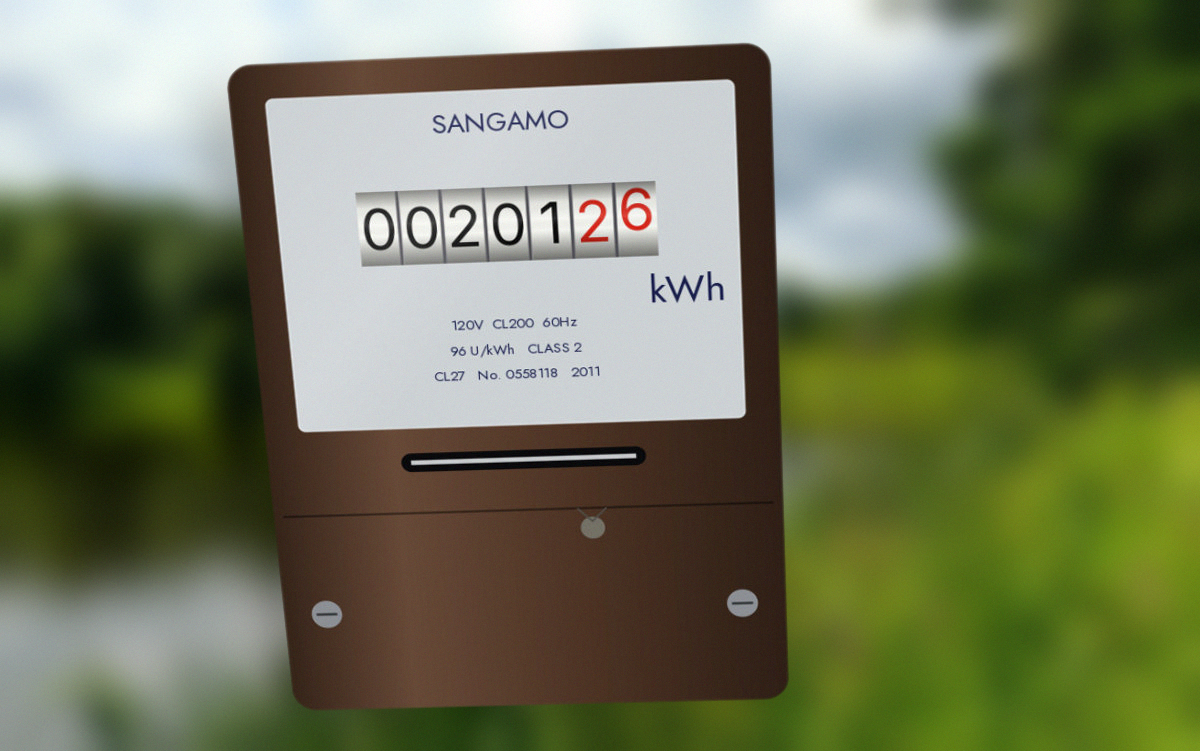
201.26 kWh
